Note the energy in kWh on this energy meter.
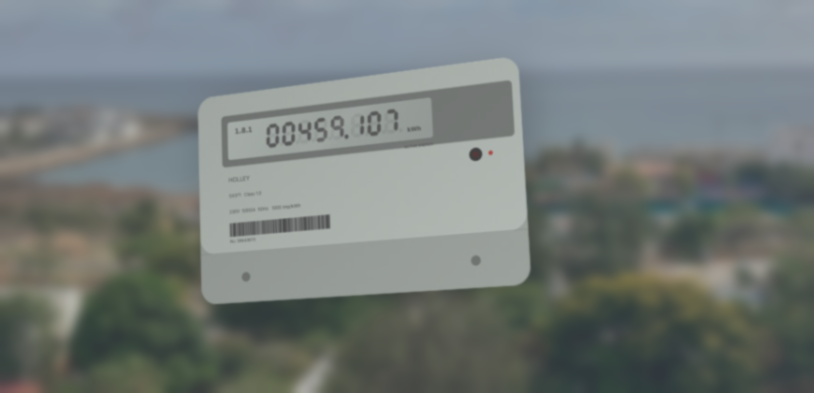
459.107 kWh
